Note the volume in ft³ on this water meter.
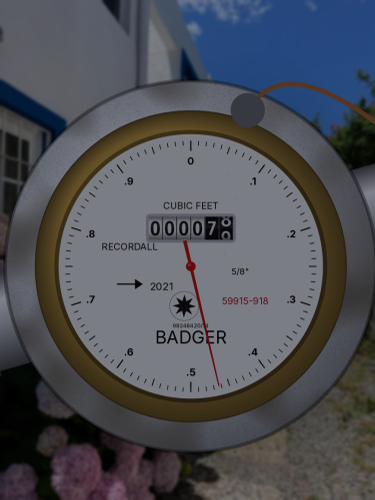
78.46 ft³
